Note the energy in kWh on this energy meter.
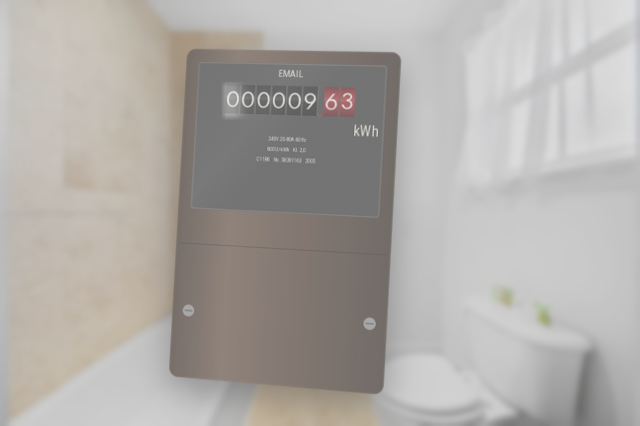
9.63 kWh
